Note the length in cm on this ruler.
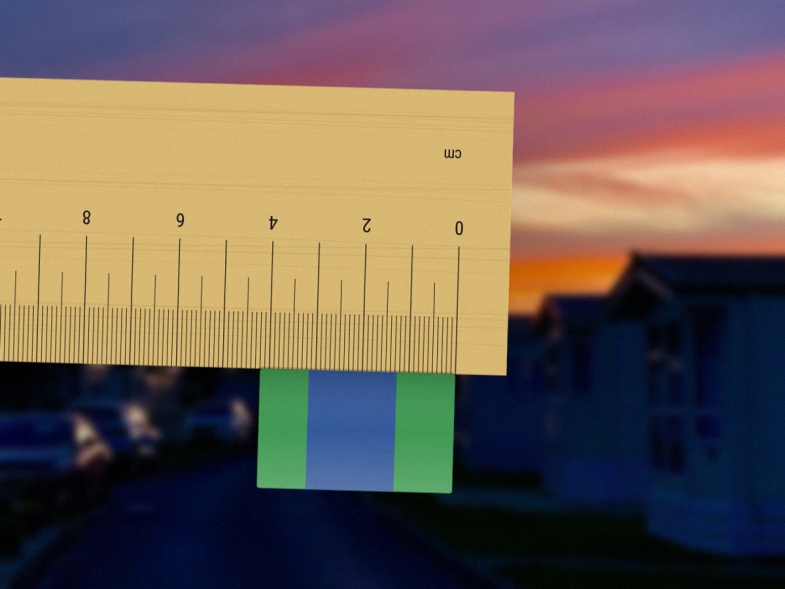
4.2 cm
